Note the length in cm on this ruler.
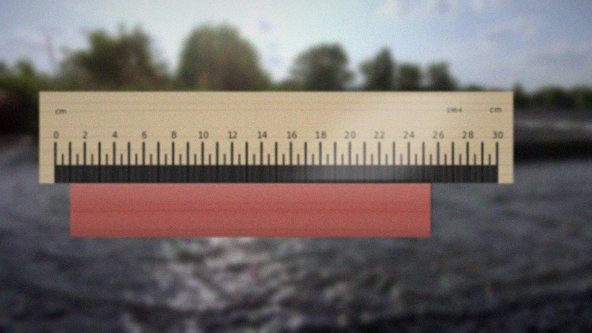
24.5 cm
